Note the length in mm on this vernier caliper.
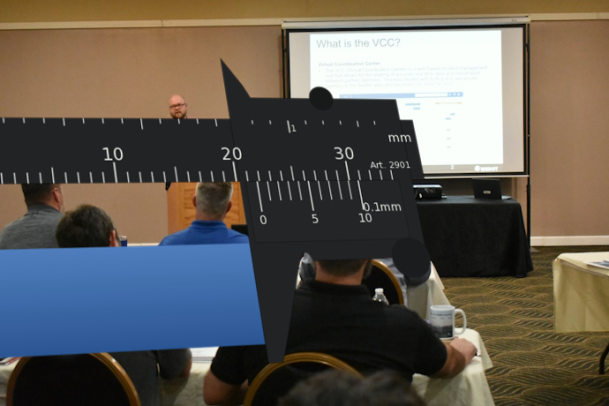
21.8 mm
